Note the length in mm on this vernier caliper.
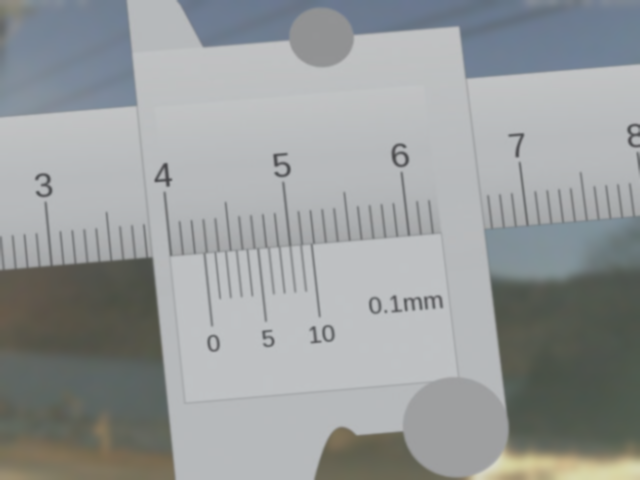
42.8 mm
